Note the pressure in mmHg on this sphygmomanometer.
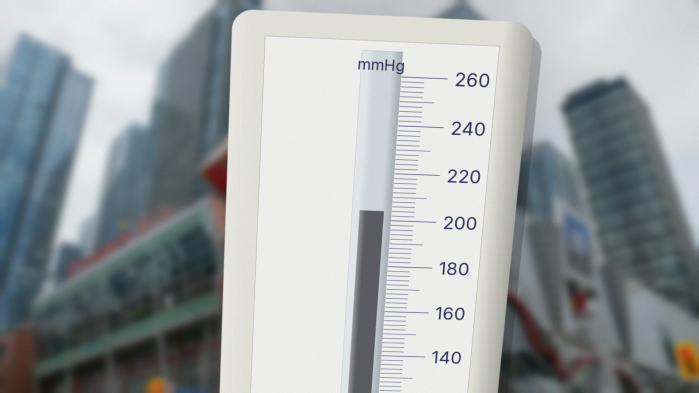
204 mmHg
